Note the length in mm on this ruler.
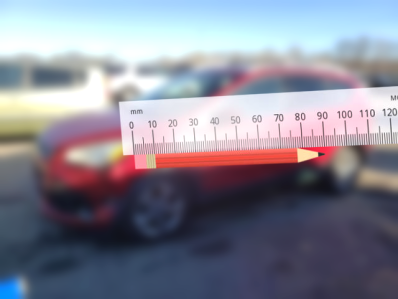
90 mm
